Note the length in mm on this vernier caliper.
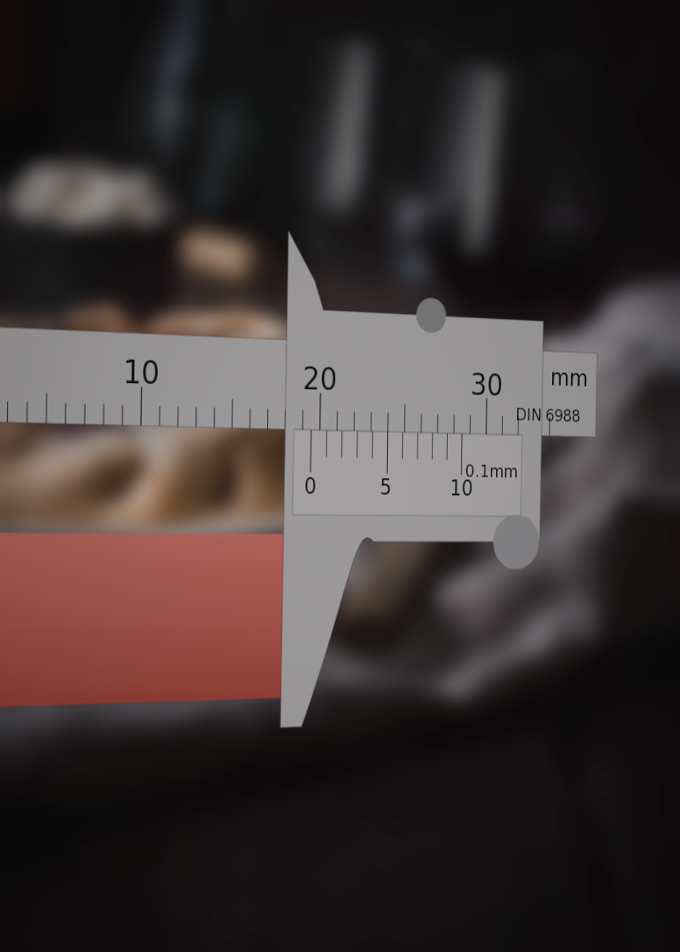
19.5 mm
